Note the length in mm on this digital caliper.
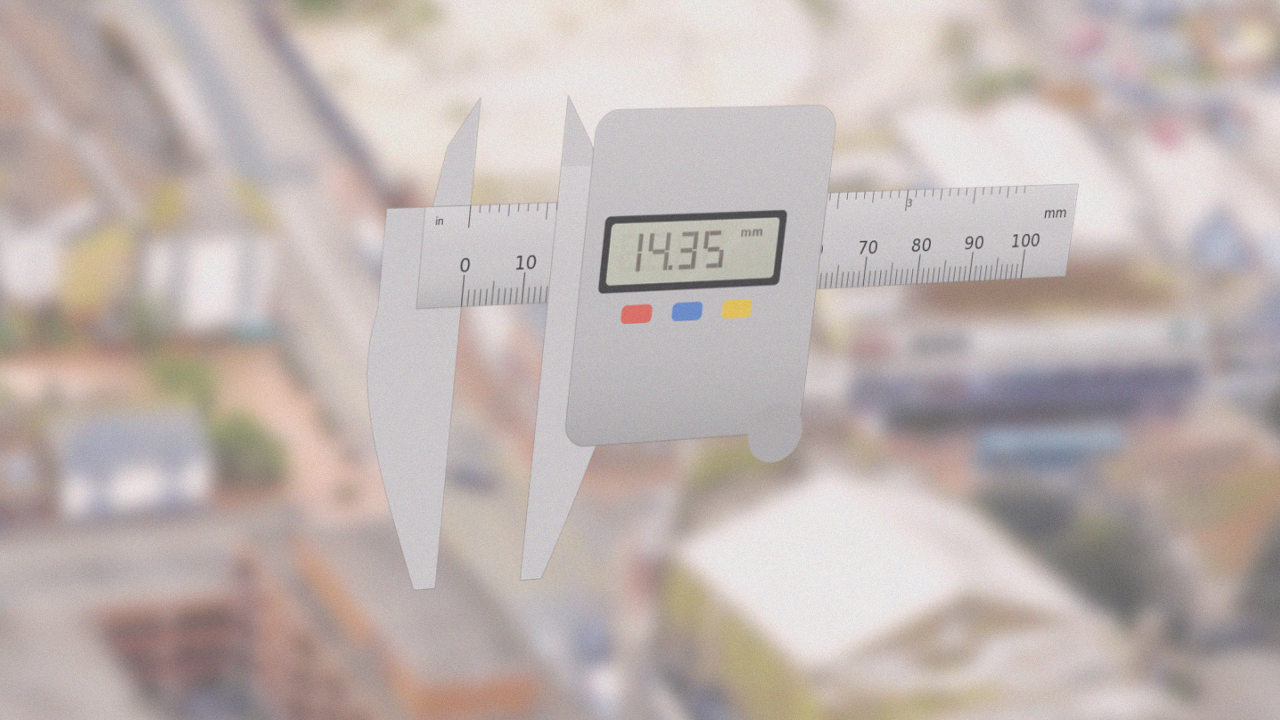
14.35 mm
